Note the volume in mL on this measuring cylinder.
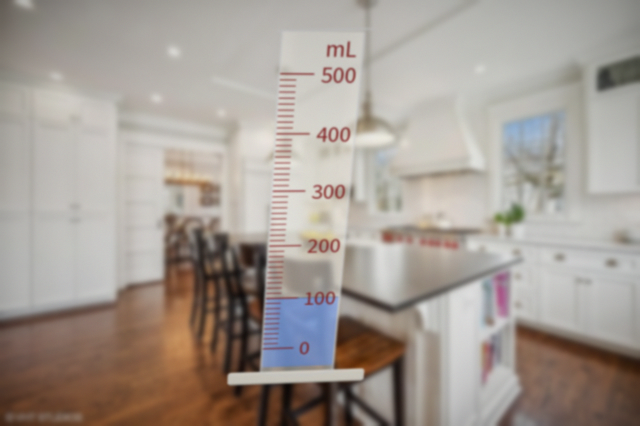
100 mL
